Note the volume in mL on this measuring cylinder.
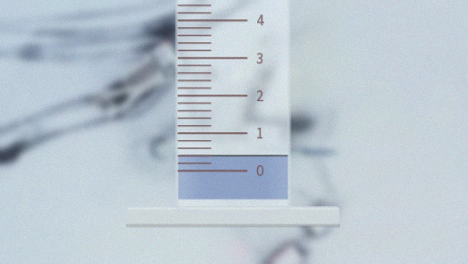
0.4 mL
